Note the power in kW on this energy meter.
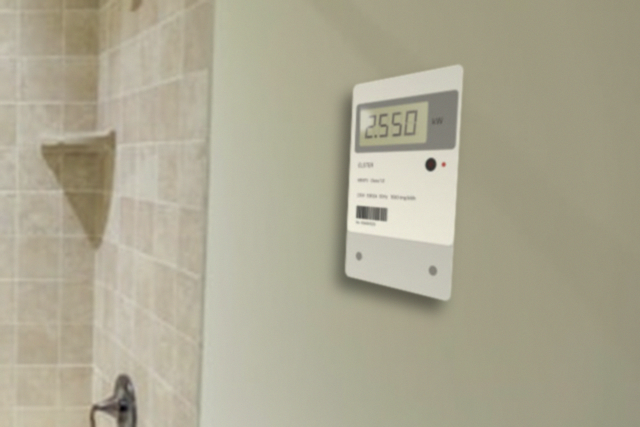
2.550 kW
